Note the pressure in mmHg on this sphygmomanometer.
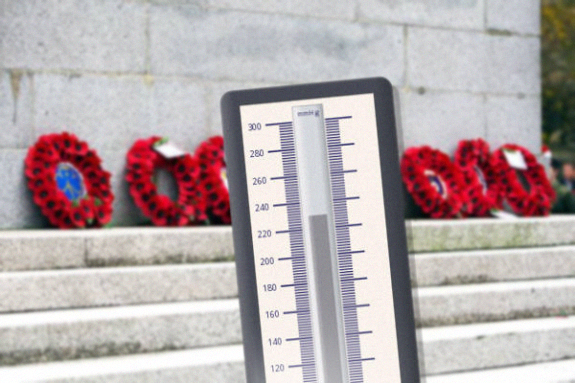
230 mmHg
